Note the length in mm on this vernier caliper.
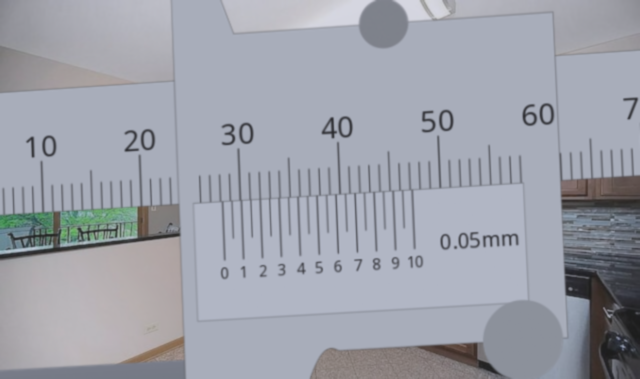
28.2 mm
